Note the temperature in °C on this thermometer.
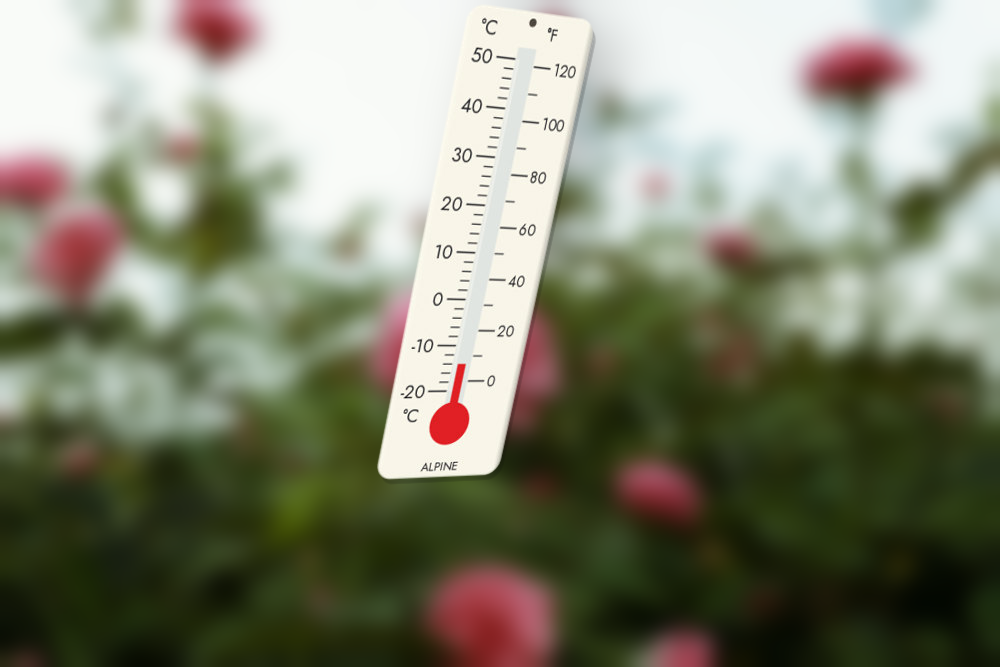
-14 °C
